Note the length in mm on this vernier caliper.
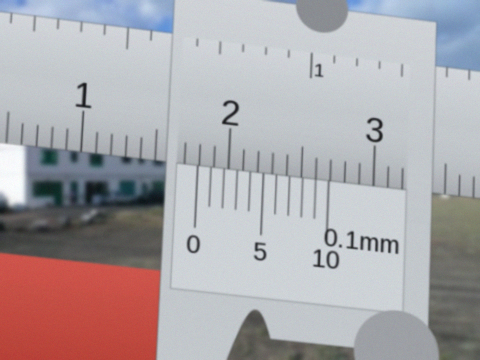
17.9 mm
